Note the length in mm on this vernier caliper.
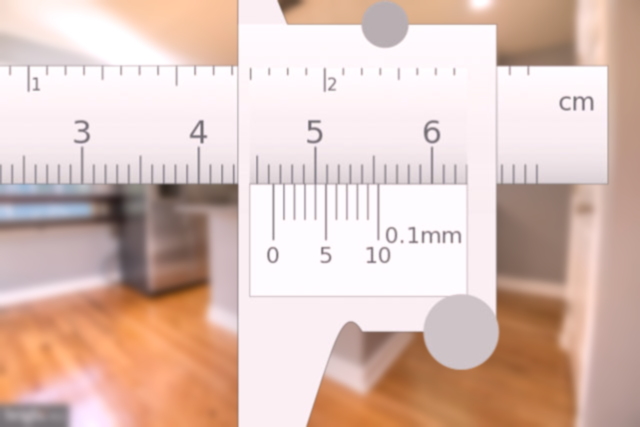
46.4 mm
